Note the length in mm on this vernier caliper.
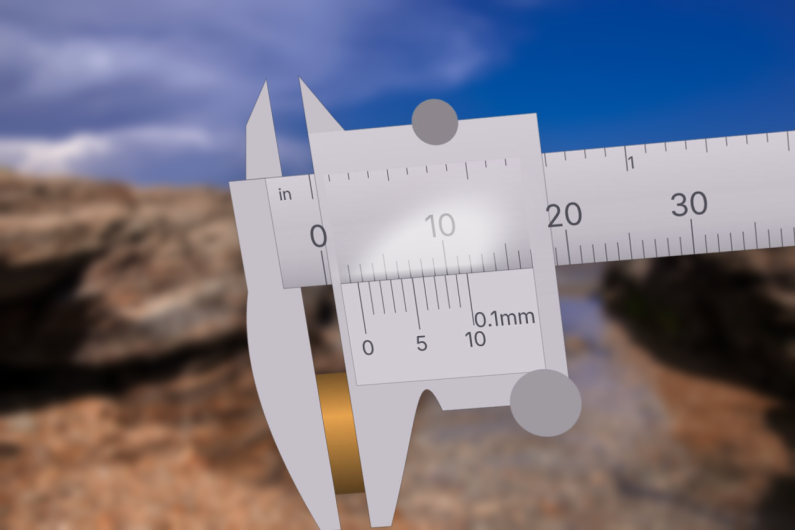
2.6 mm
